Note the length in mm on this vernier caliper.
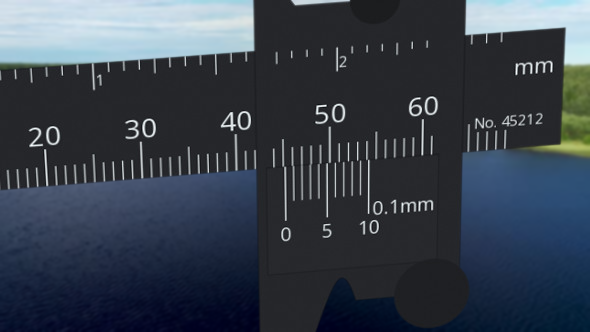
45.2 mm
